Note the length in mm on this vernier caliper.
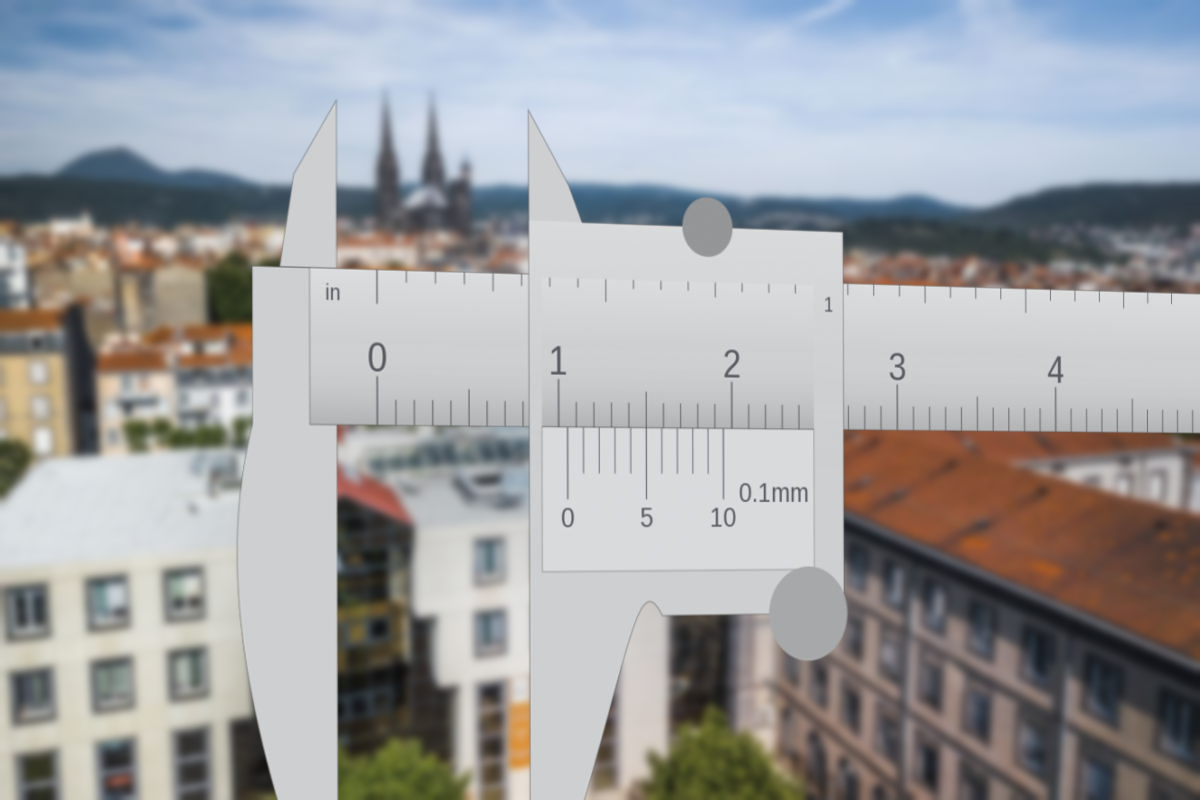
10.5 mm
